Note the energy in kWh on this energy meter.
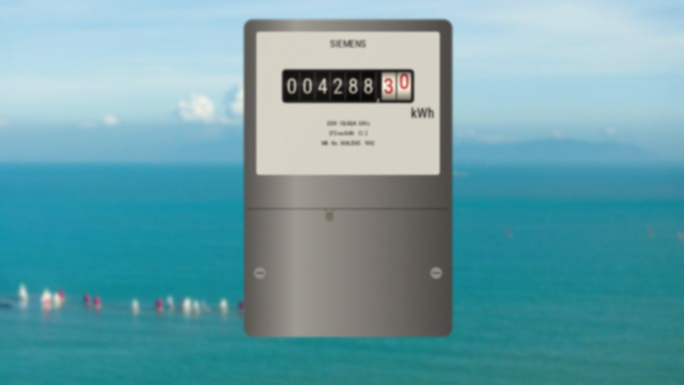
4288.30 kWh
